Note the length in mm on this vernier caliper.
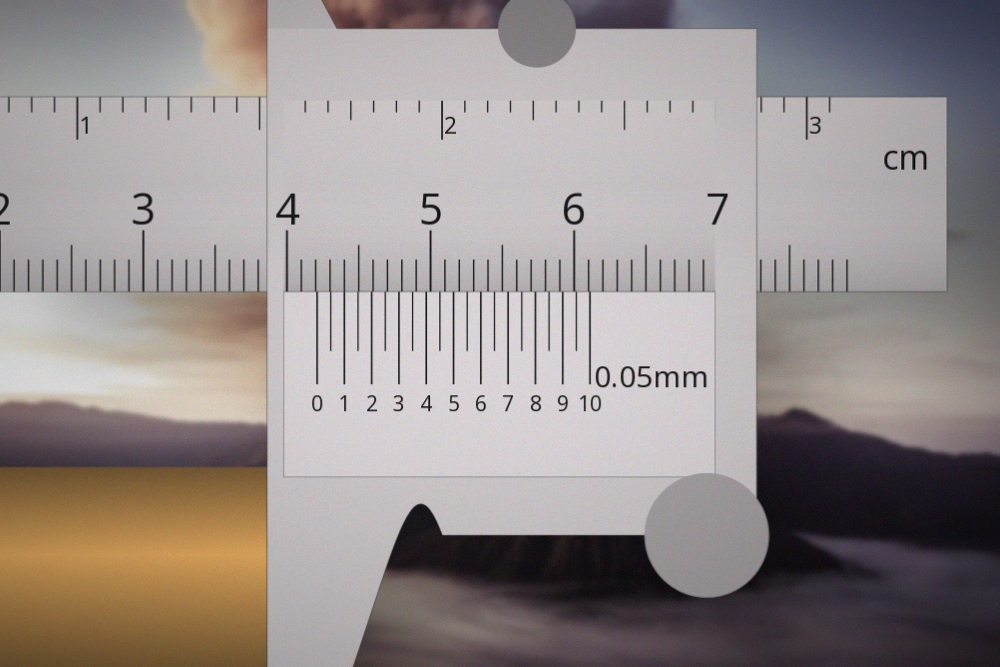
42.1 mm
